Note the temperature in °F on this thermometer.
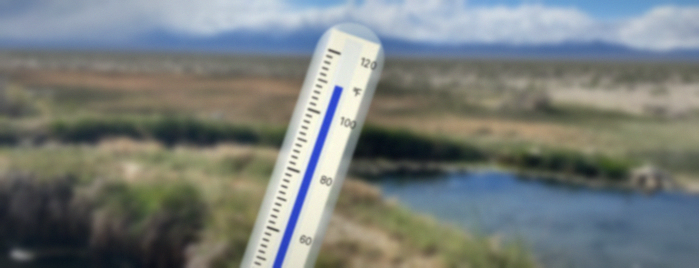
110 °F
